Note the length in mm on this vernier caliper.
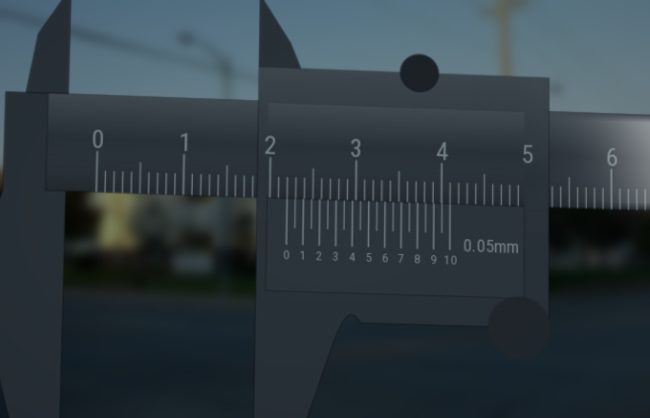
22.0 mm
